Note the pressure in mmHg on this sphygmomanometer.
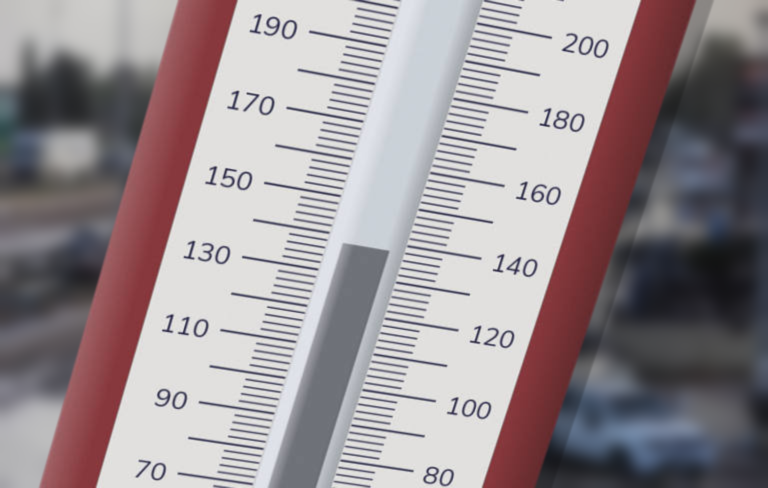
138 mmHg
